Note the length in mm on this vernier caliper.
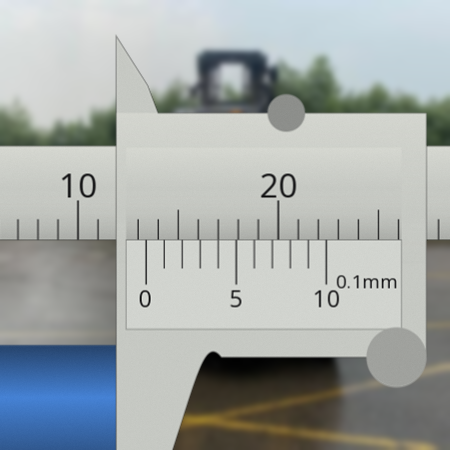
13.4 mm
